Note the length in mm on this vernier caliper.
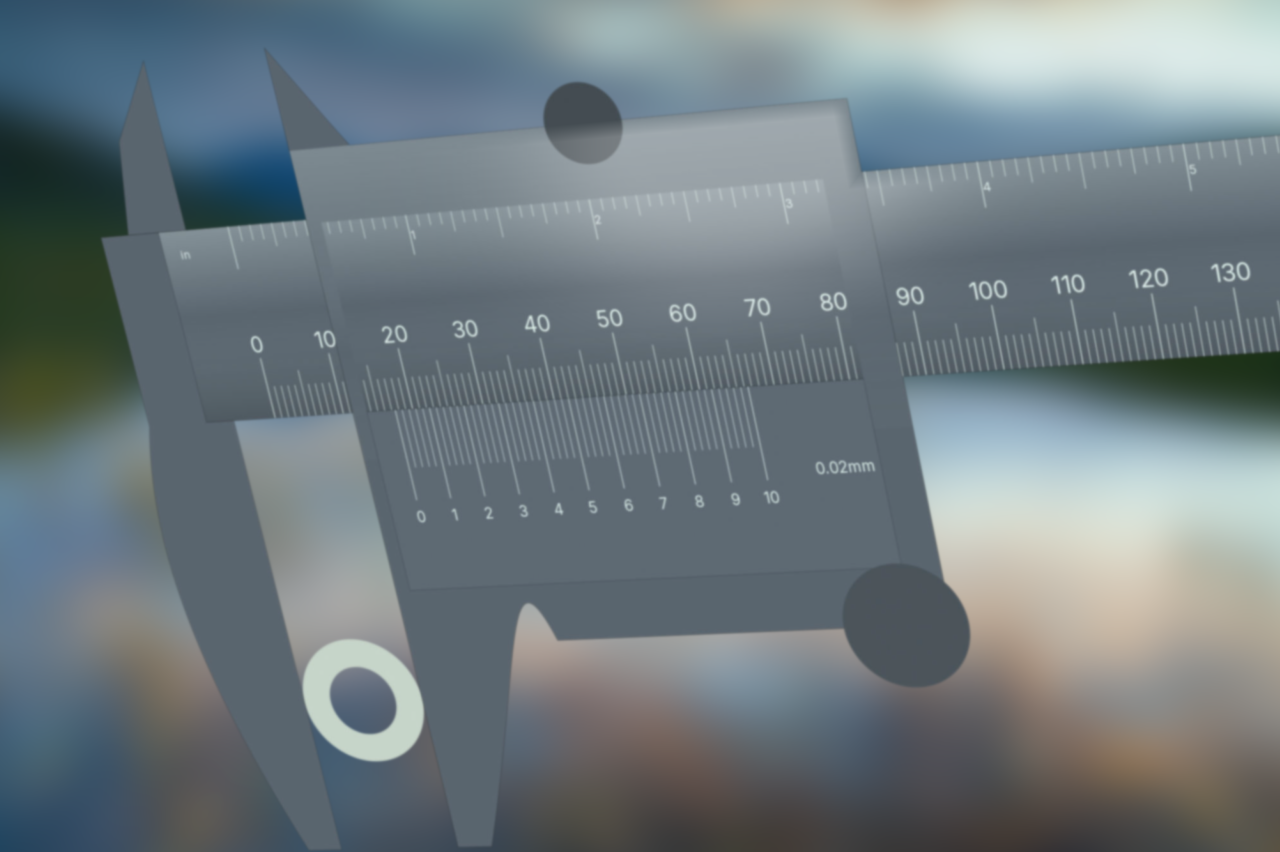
17.5 mm
